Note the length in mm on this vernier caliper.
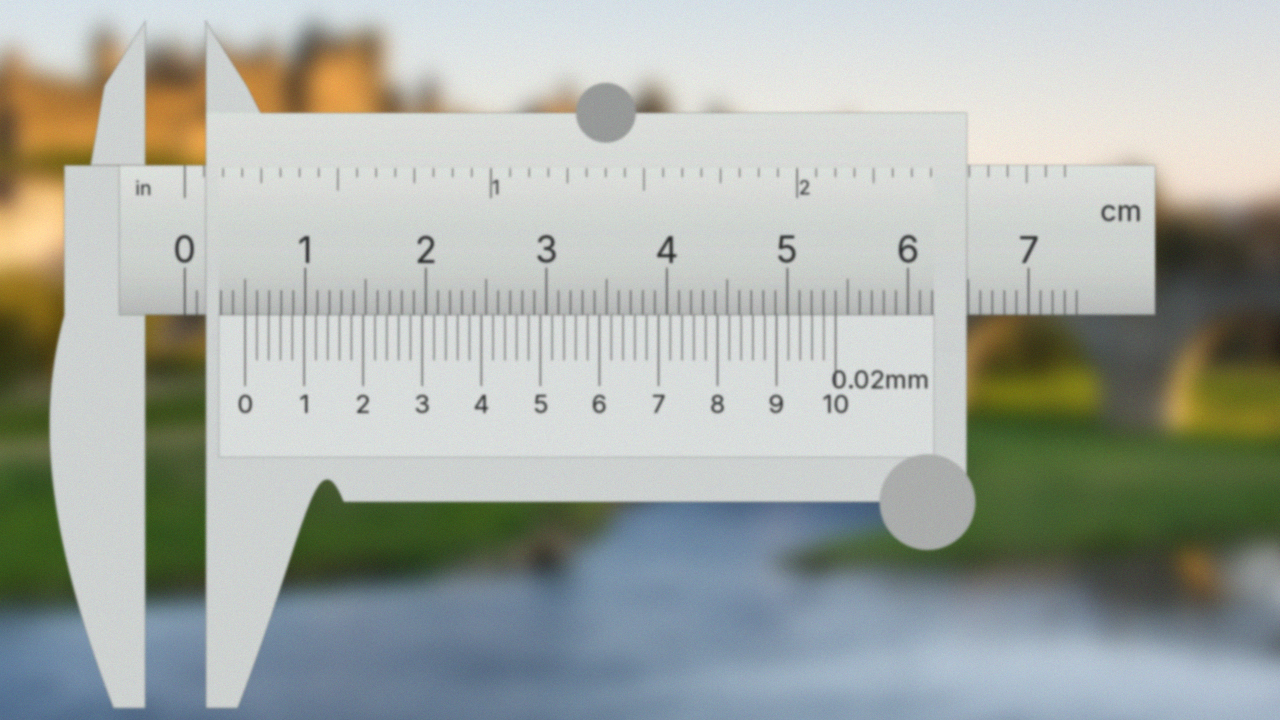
5.0 mm
